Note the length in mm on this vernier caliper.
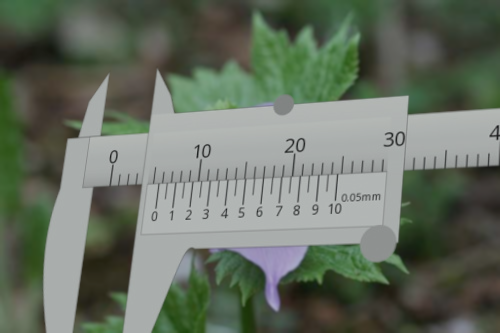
5.6 mm
